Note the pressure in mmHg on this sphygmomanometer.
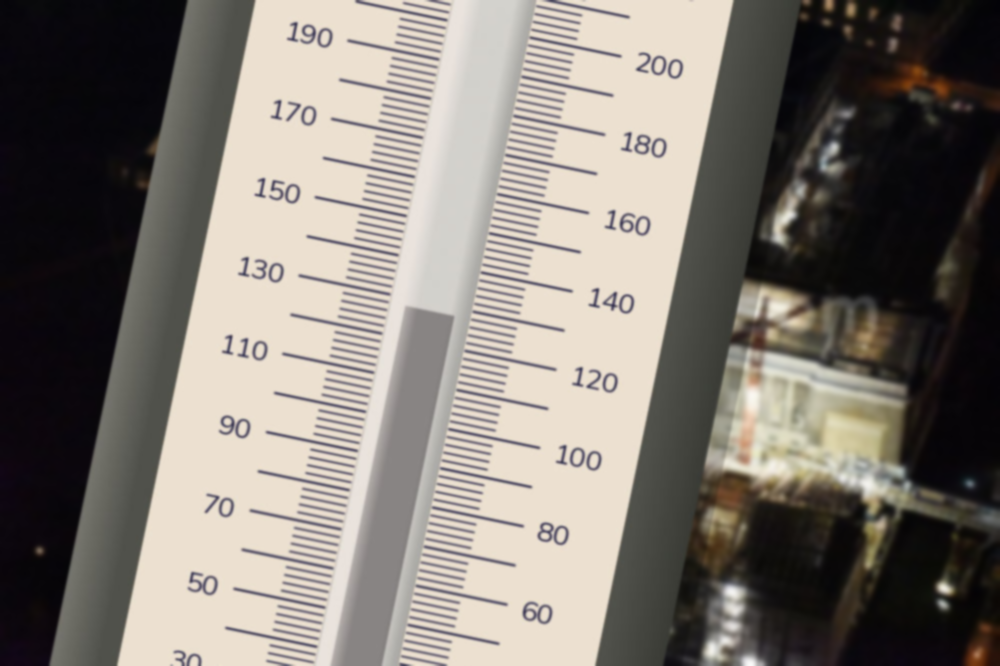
128 mmHg
